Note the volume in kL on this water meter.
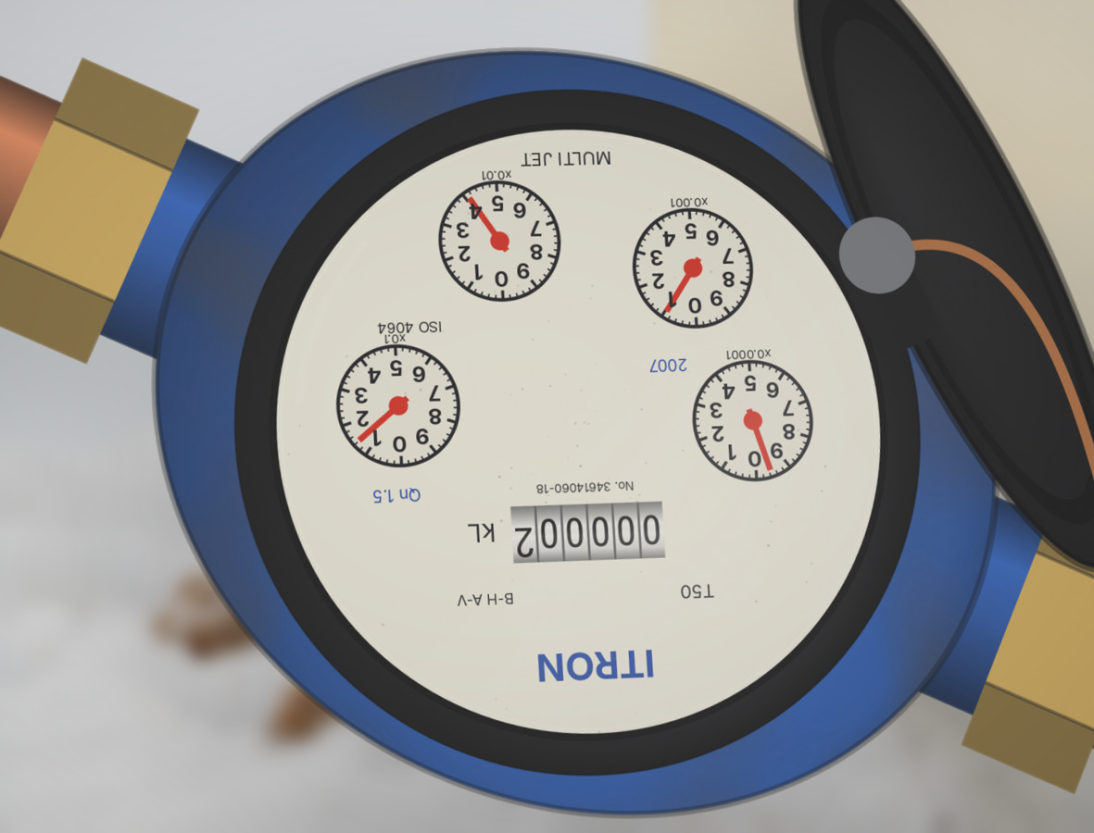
2.1409 kL
